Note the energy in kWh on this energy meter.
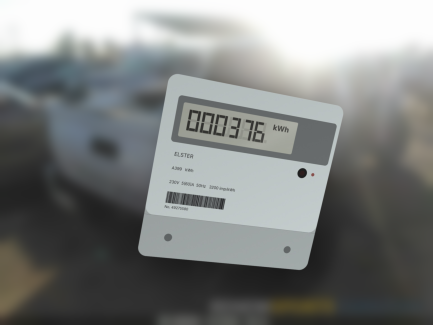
376 kWh
